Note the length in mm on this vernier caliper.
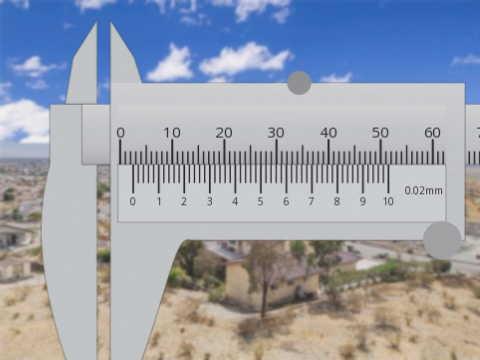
2.5 mm
